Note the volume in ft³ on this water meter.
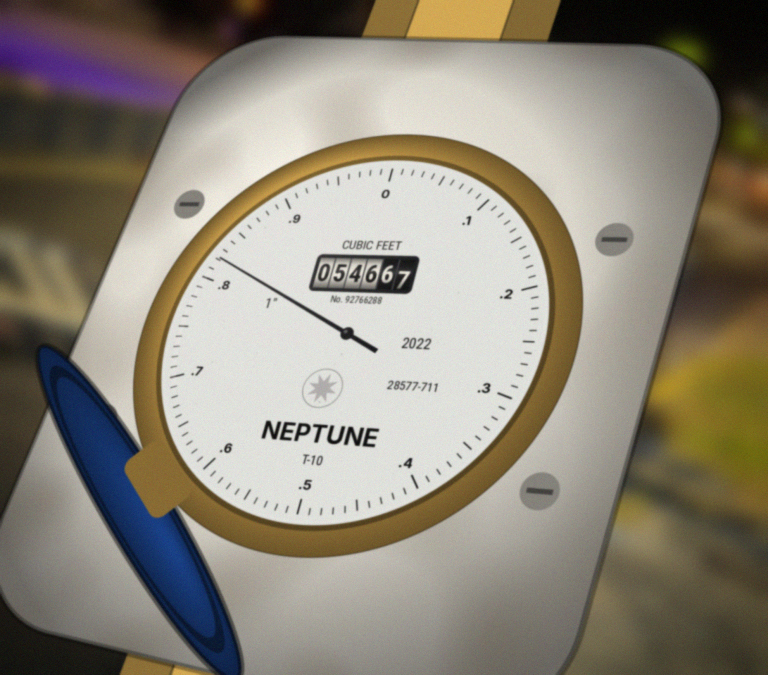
54666.82 ft³
